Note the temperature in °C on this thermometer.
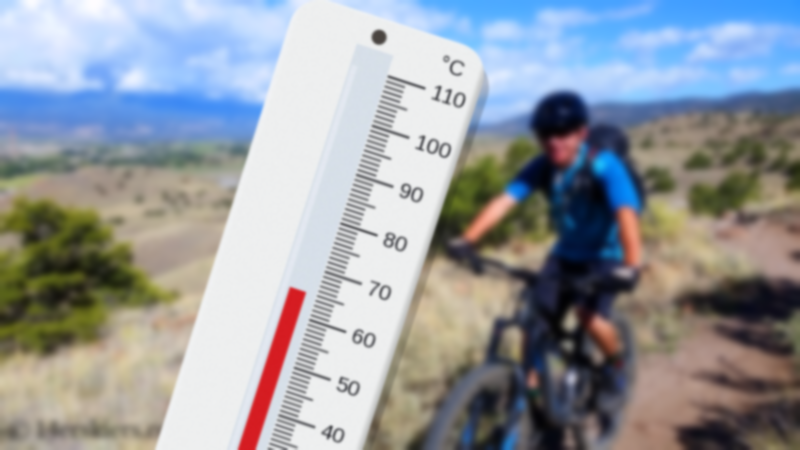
65 °C
